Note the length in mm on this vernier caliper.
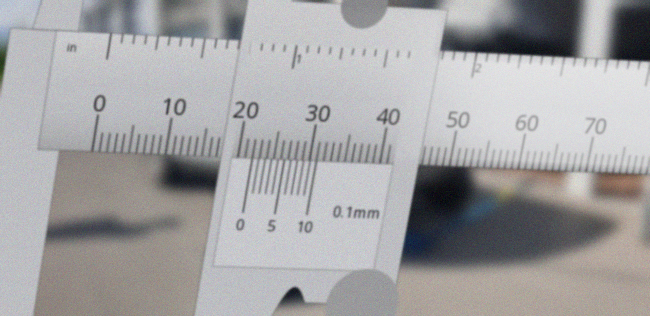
22.0 mm
